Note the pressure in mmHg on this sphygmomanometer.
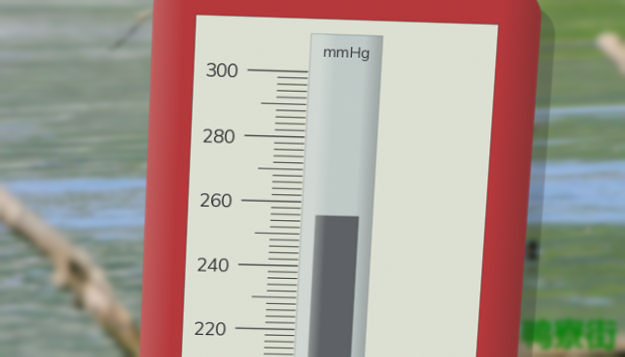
256 mmHg
